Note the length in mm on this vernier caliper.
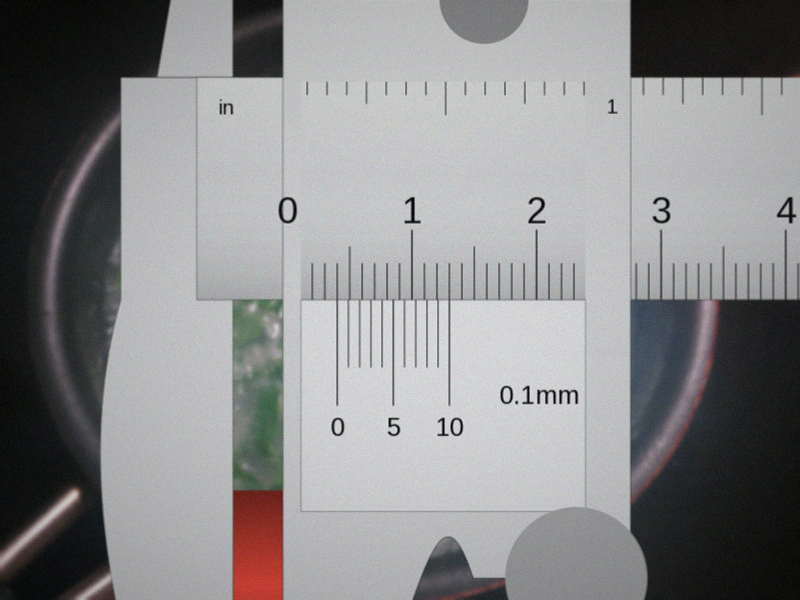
4.0 mm
